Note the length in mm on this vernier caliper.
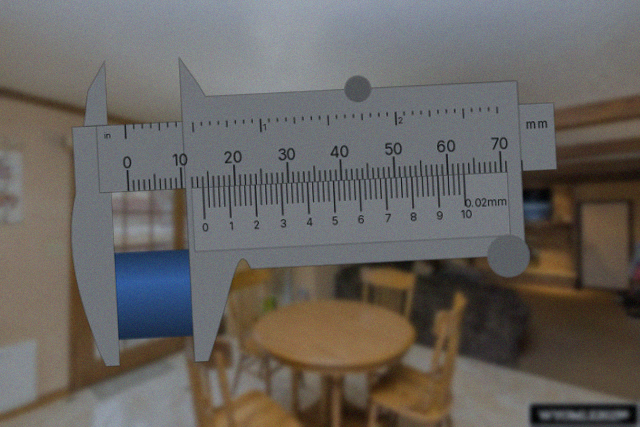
14.0 mm
